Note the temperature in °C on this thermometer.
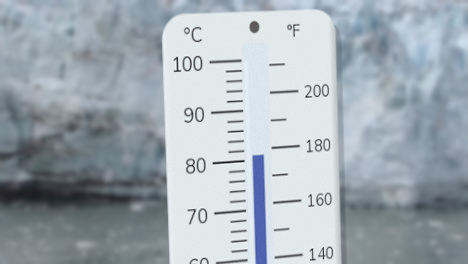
81 °C
